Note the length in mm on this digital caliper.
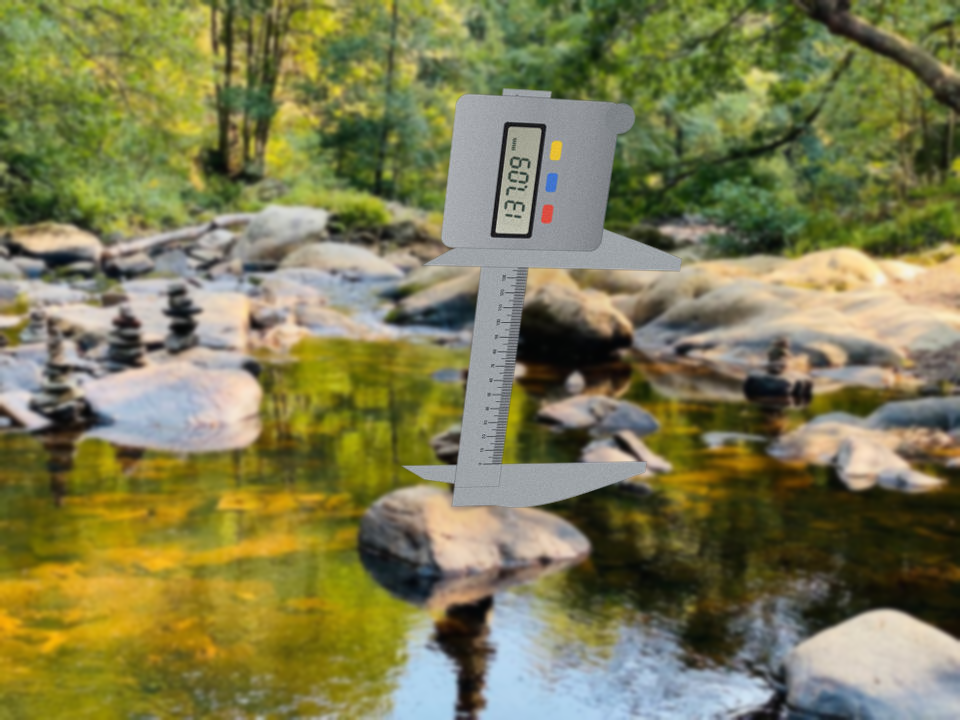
137.09 mm
